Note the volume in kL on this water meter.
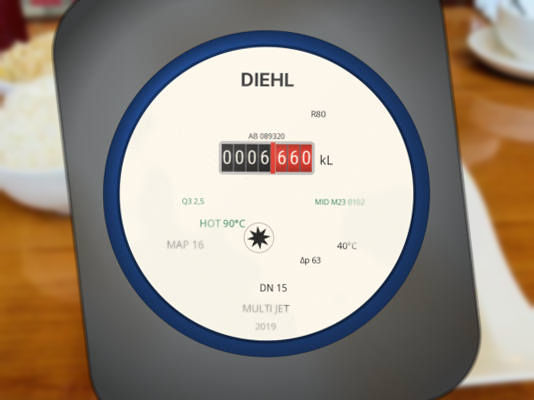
6.660 kL
